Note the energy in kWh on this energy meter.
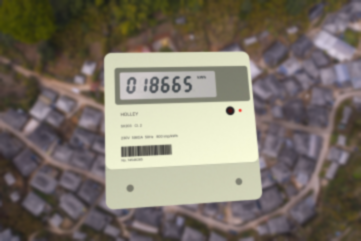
18665 kWh
